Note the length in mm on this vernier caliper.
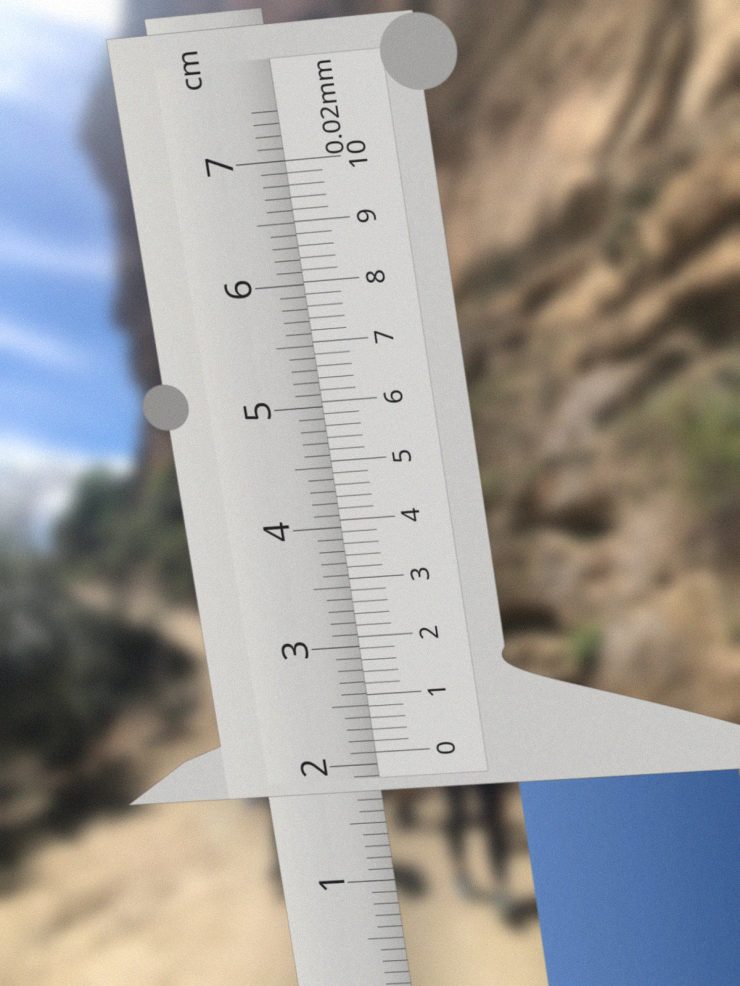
21.0 mm
